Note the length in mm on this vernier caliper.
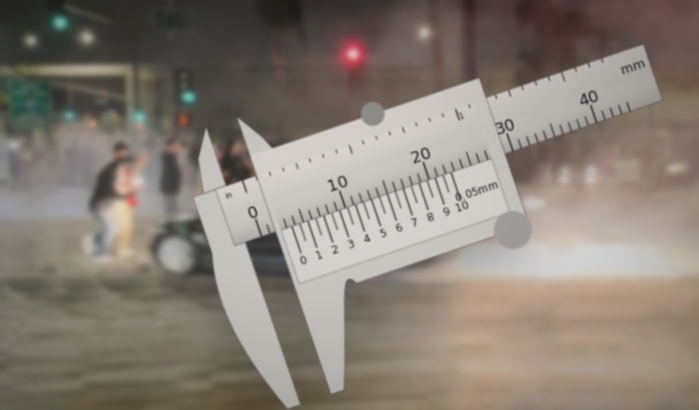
3.6 mm
